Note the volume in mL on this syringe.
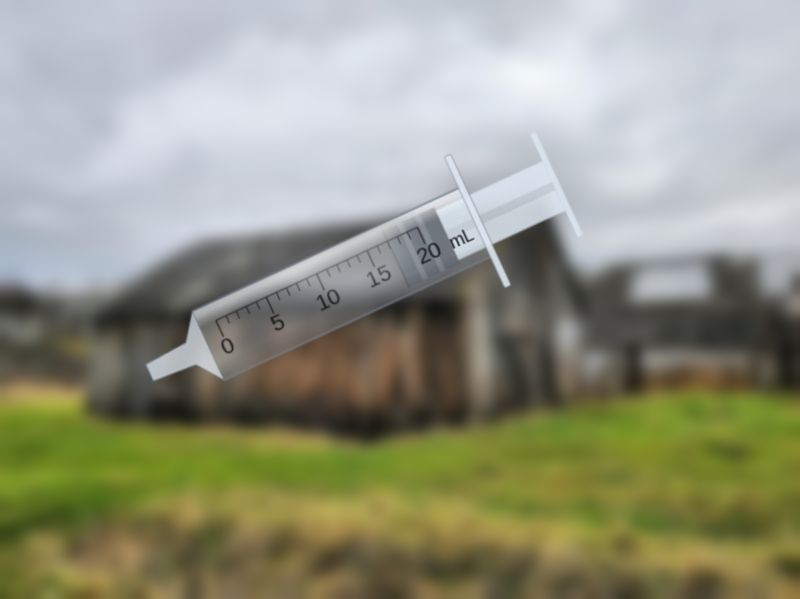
17 mL
